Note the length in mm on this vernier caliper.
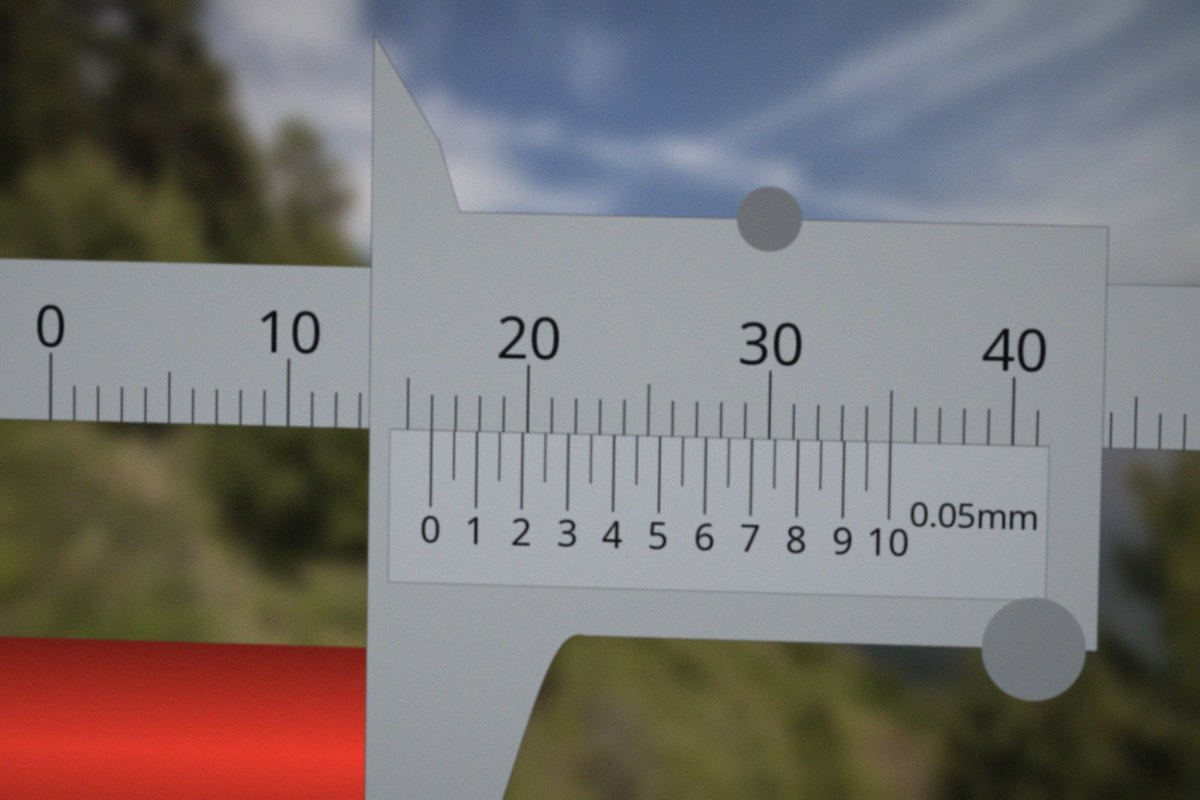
16.0 mm
